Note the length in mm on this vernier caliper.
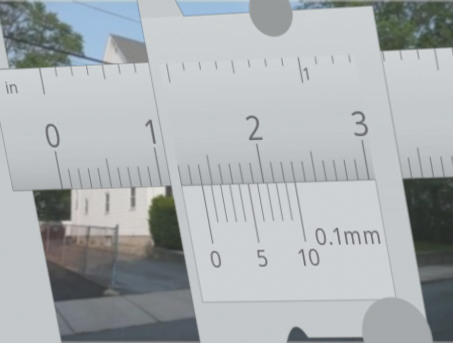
14.0 mm
